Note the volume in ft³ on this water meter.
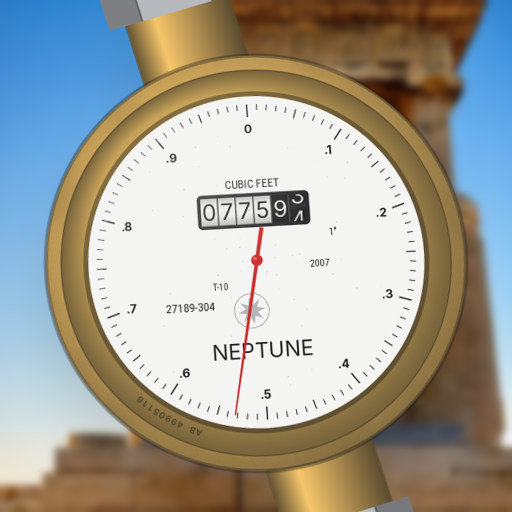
77593.53 ft³
